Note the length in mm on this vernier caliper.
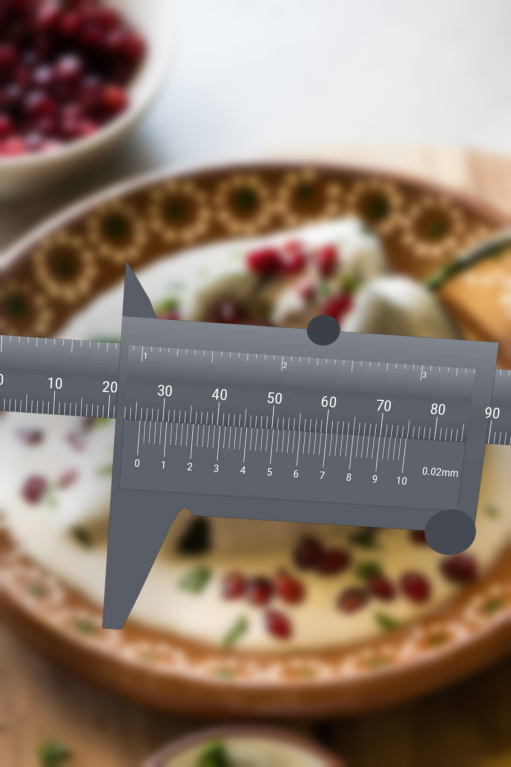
25.8 mm
